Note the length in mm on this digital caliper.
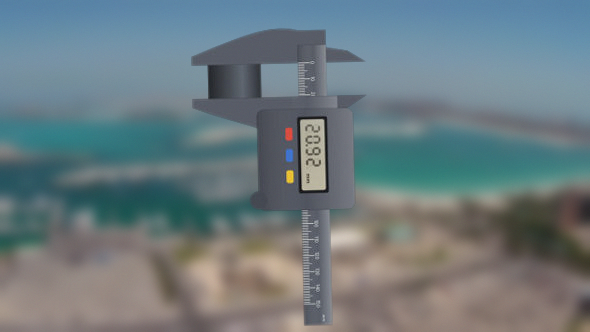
20.92 mm
